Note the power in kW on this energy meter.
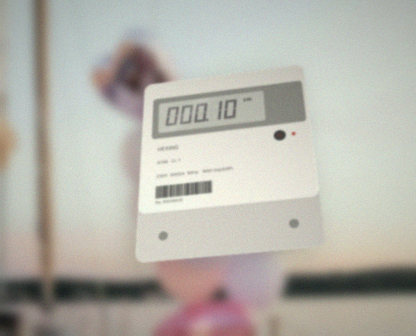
0.10 kW
